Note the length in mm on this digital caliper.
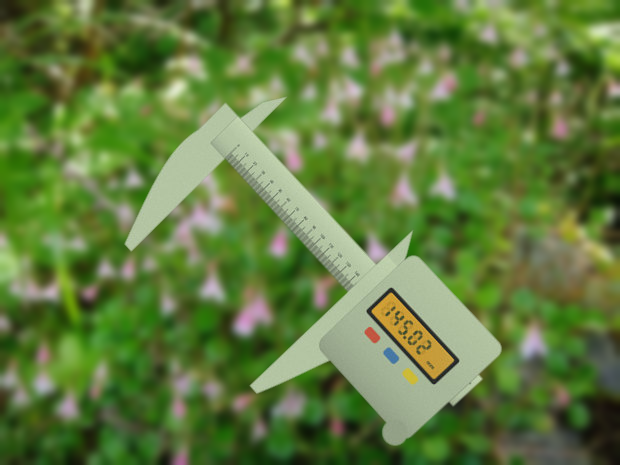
145.02 mm
